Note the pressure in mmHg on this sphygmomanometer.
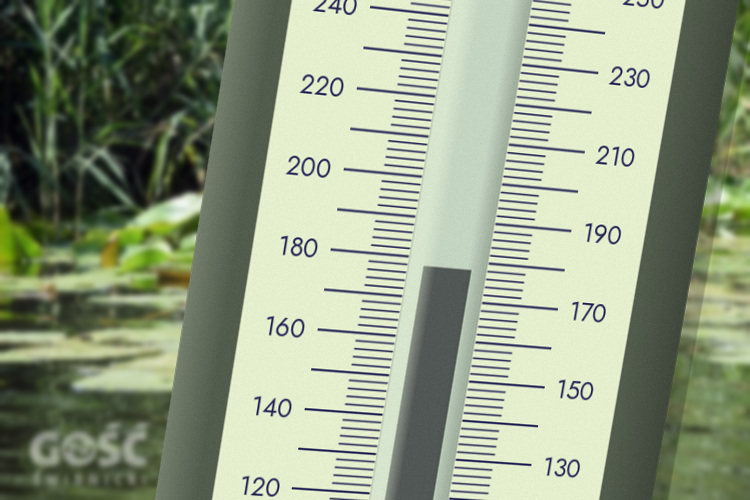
178 mmHg
